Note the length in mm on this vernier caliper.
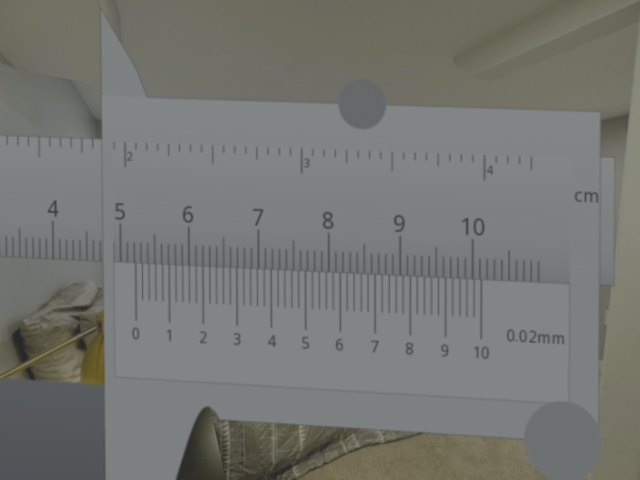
52.2 mm
